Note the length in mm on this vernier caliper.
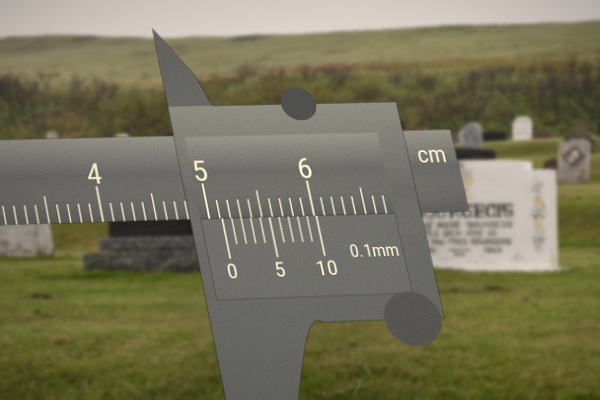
51.2 mm
